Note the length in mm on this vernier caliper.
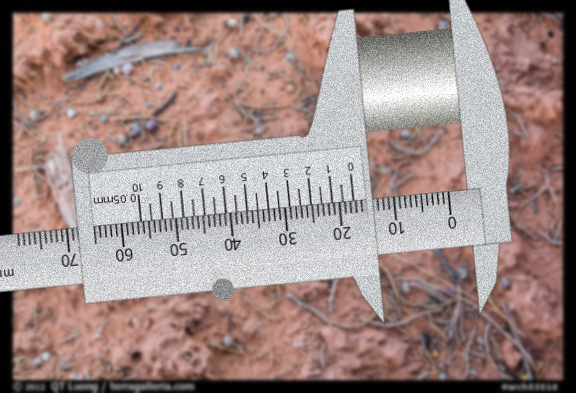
17.4 mm
